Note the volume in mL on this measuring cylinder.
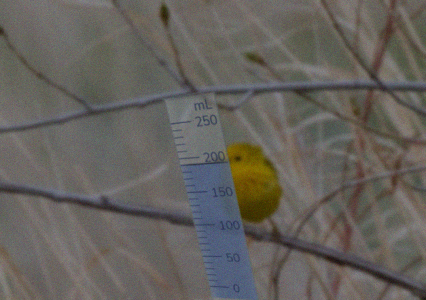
190 mL
